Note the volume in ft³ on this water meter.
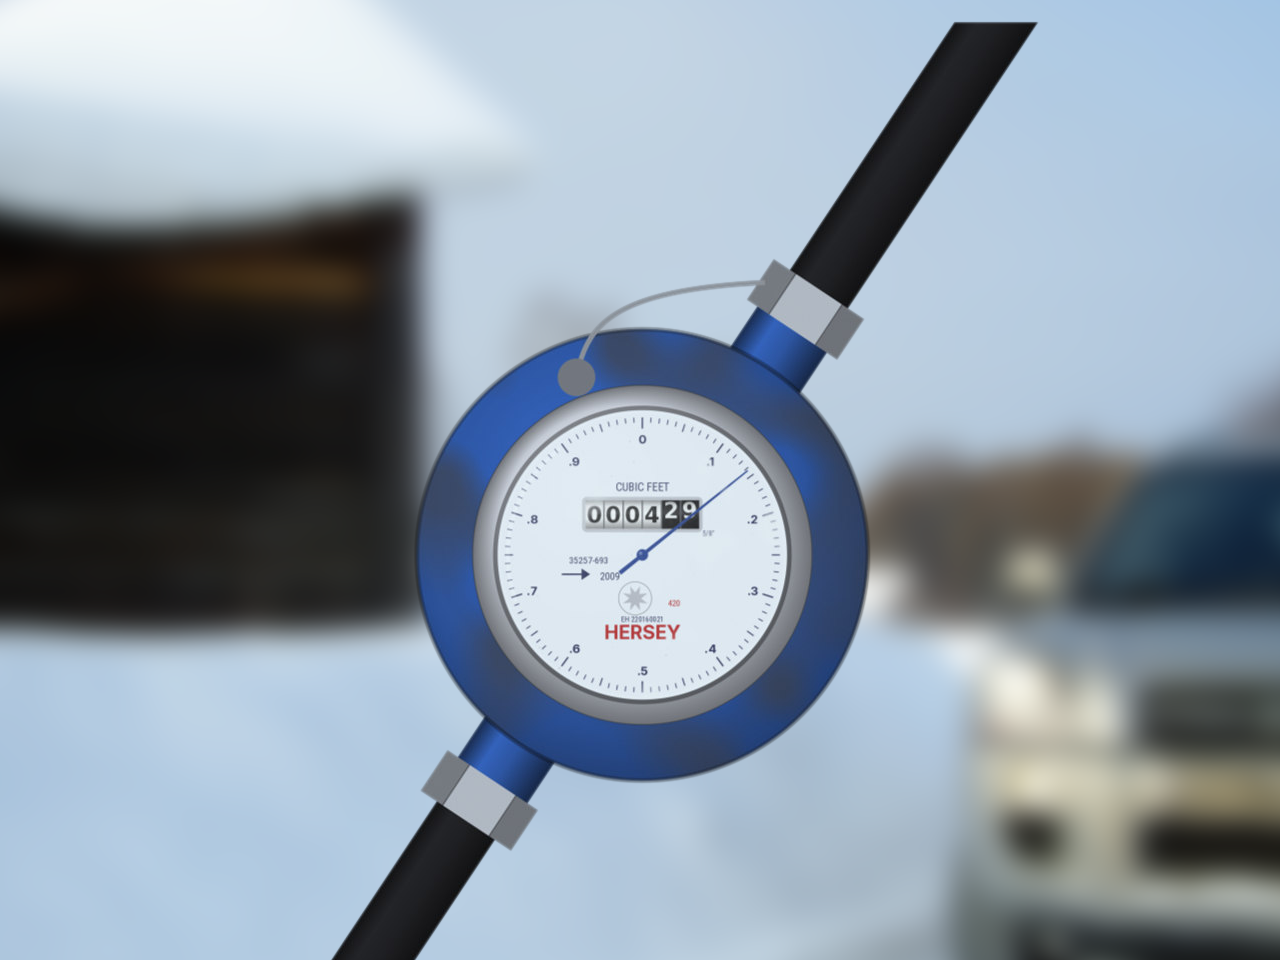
429.14 ft³
